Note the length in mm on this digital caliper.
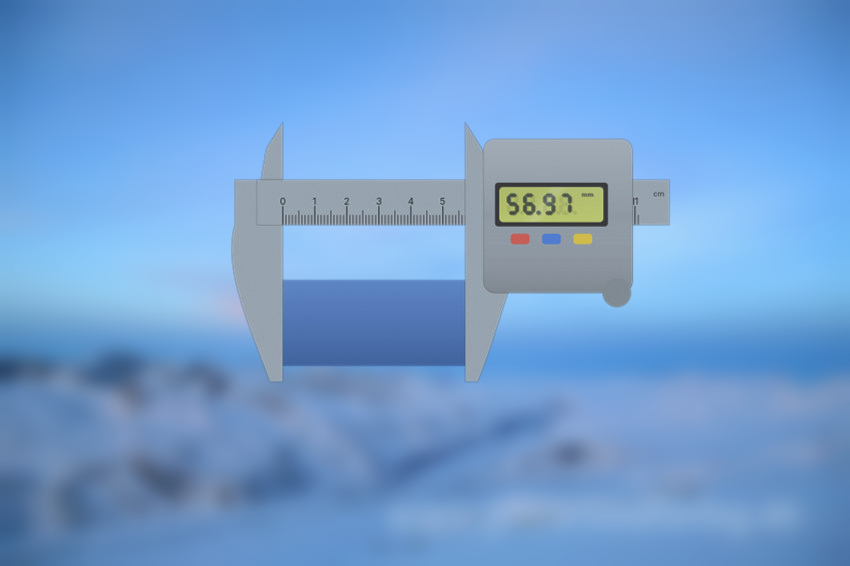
56.97 mm
